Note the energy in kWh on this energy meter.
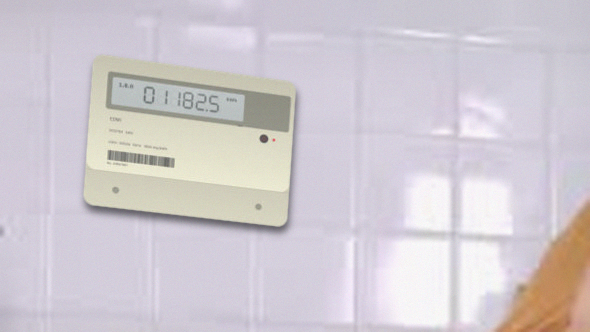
1182.5 kWh
